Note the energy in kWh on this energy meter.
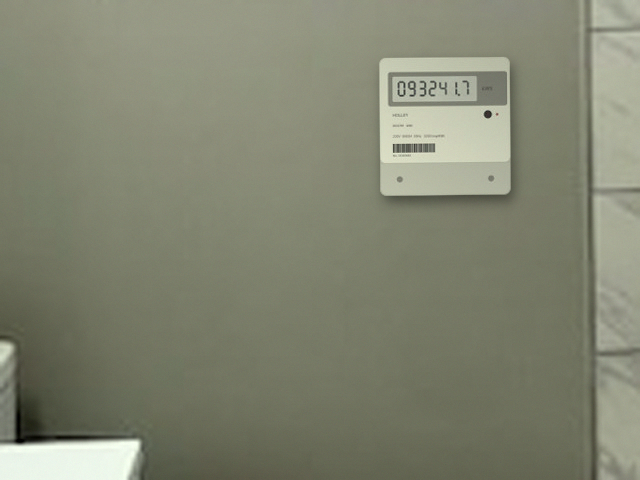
93241.7 kWh
